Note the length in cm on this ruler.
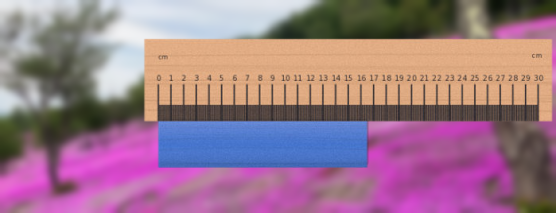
16.5 cm
